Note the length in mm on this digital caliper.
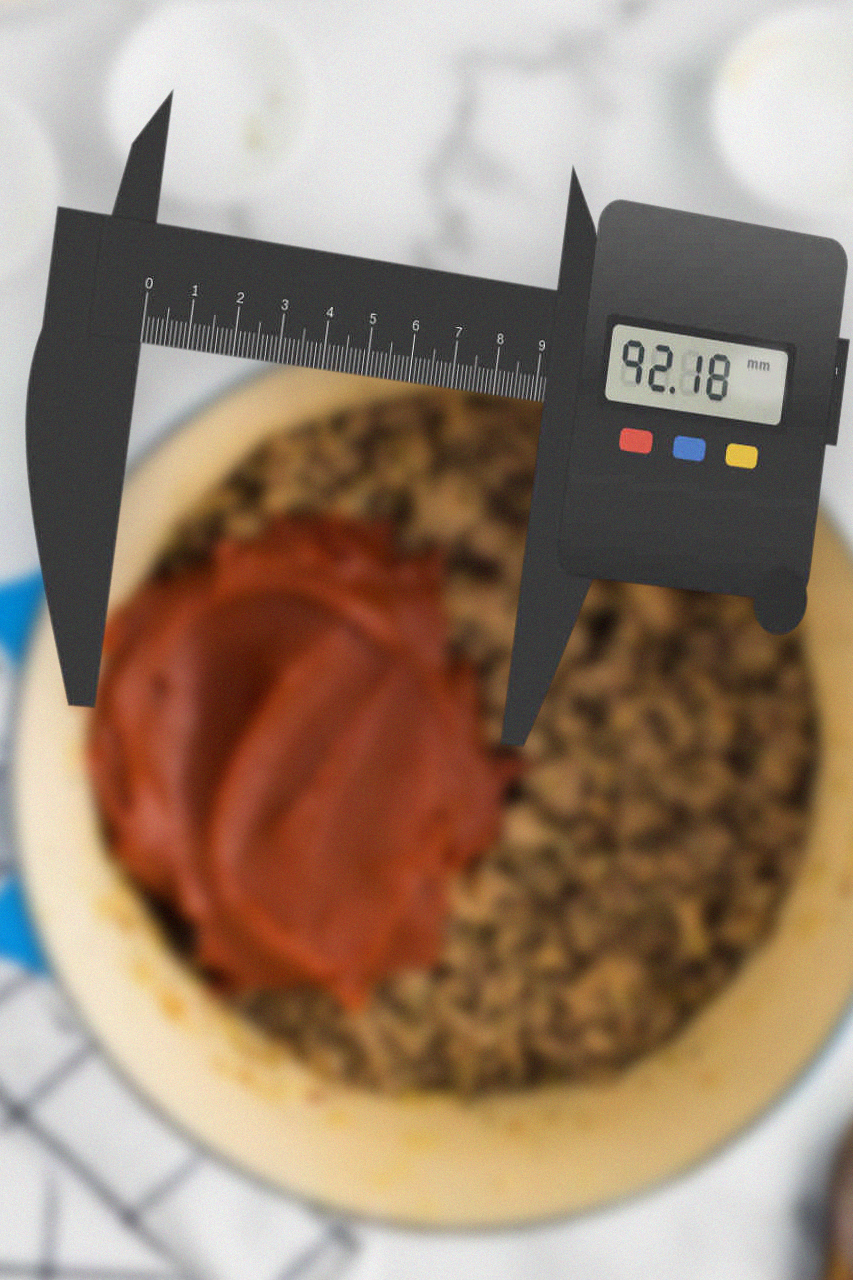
92.18 mm
